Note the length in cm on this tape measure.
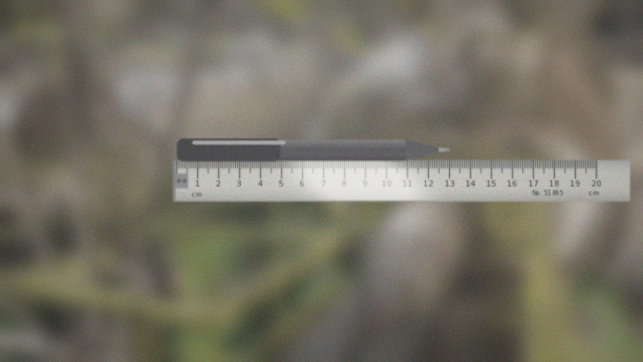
13 cm
